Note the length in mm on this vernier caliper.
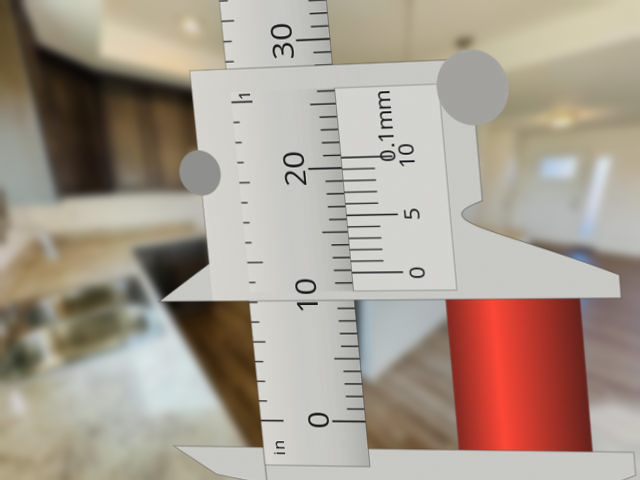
11.8 mm
